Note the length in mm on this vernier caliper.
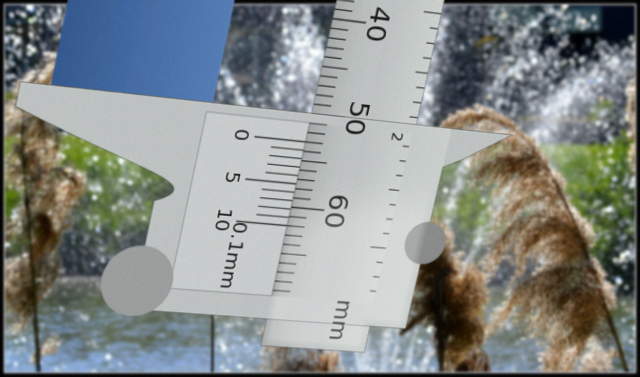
53.0 mm
